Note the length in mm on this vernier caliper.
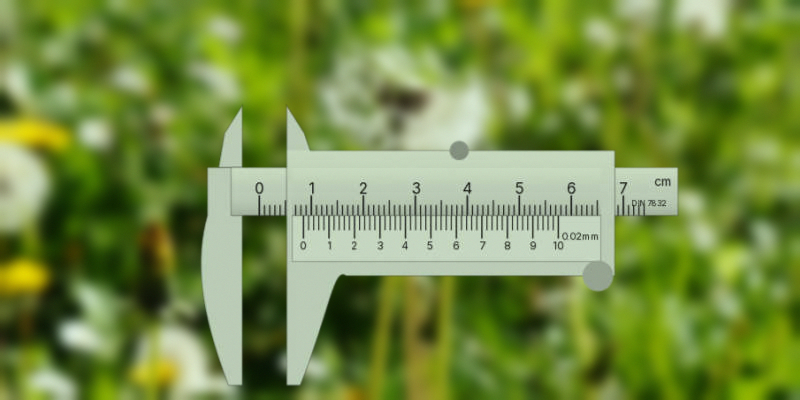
8.5 mm
